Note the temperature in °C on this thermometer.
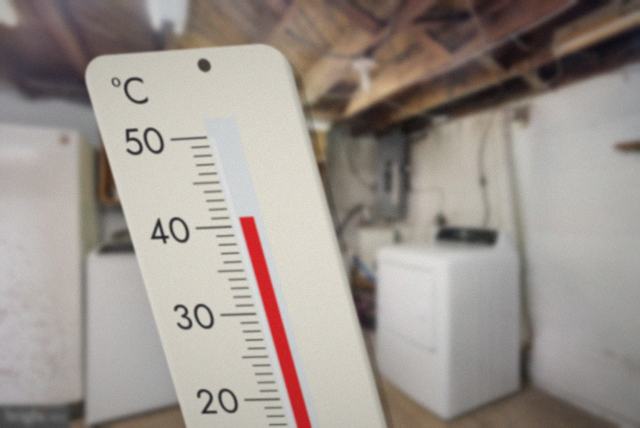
41 °C
